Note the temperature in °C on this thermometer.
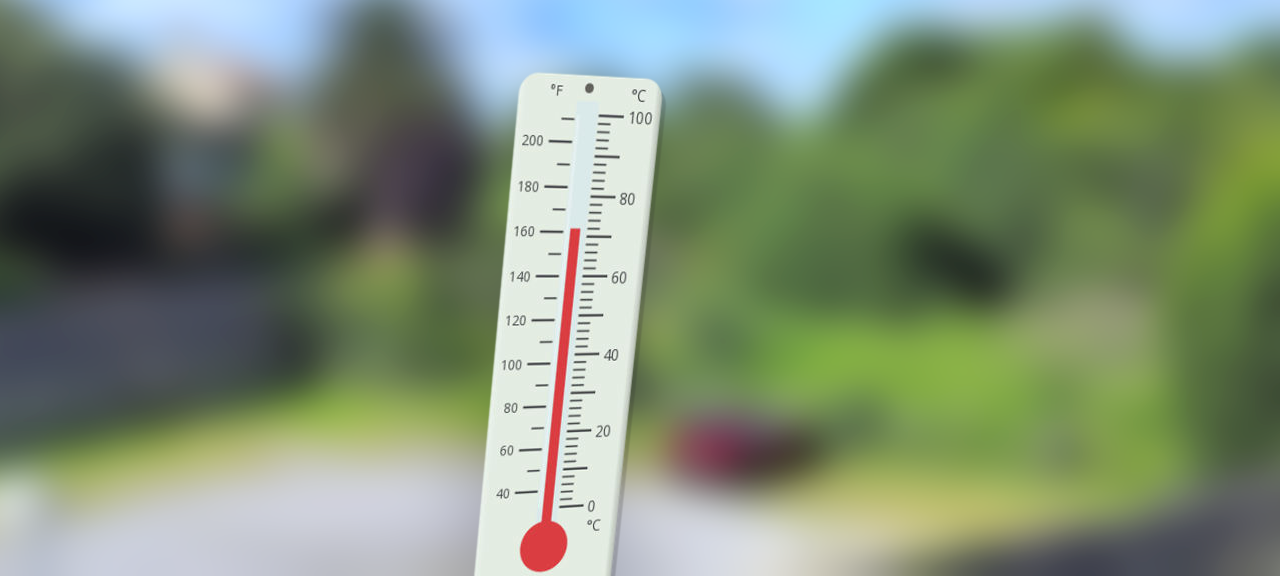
72 °C
